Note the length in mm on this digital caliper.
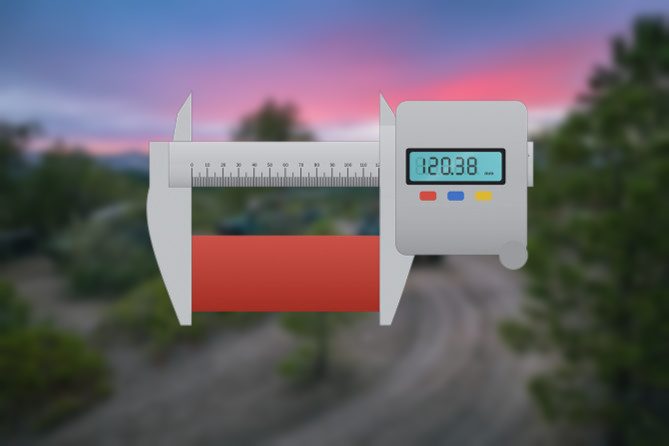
120.38 mm
